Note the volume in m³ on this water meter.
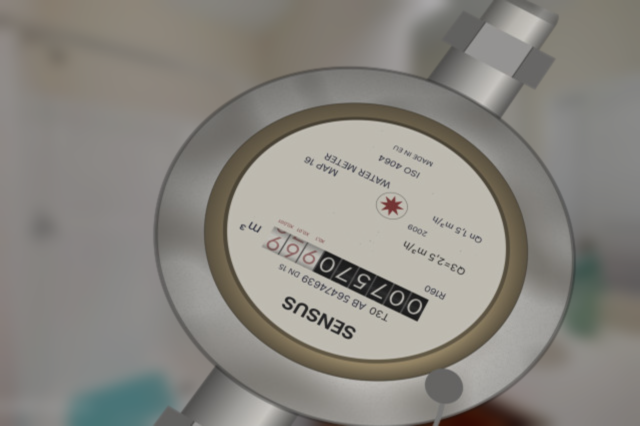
7570.969 m³
